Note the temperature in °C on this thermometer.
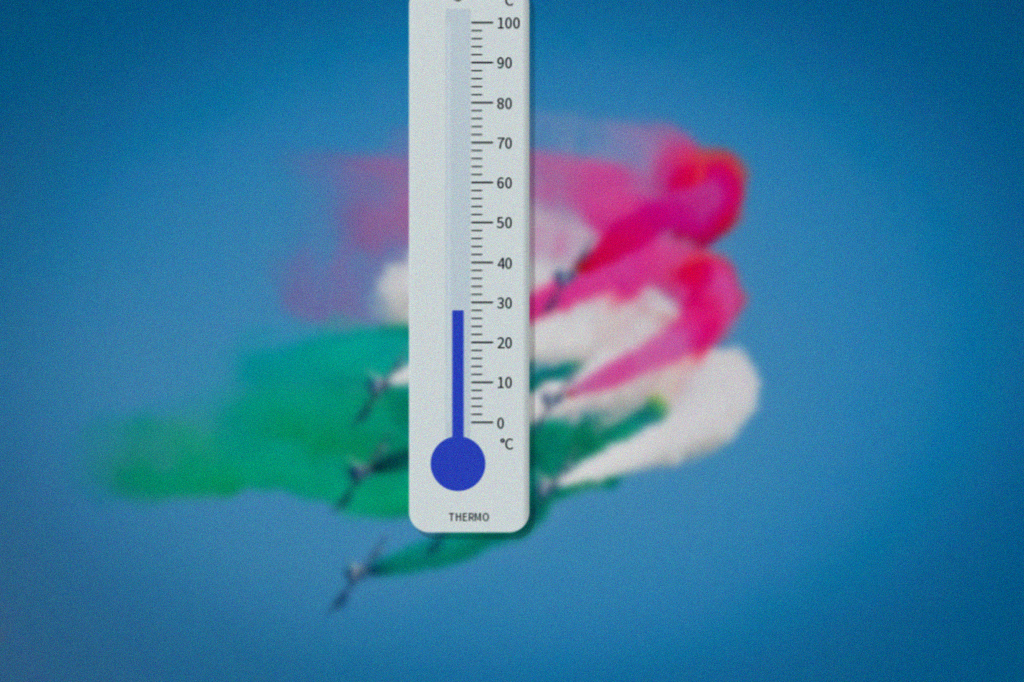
28 °C
